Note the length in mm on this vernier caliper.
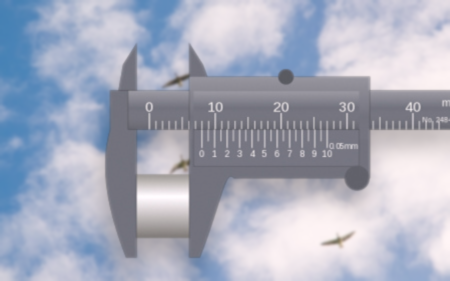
8.0 mm
